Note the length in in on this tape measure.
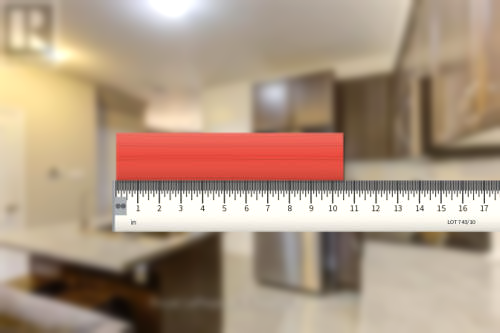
10.5 in
